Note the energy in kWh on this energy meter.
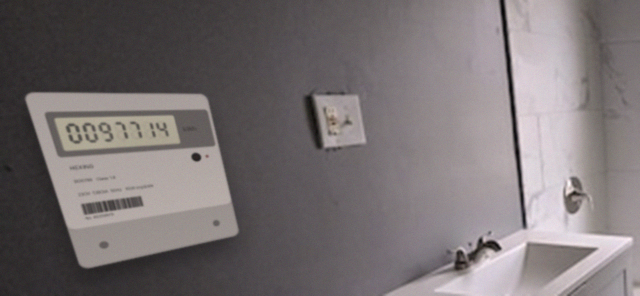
97714 kWh
